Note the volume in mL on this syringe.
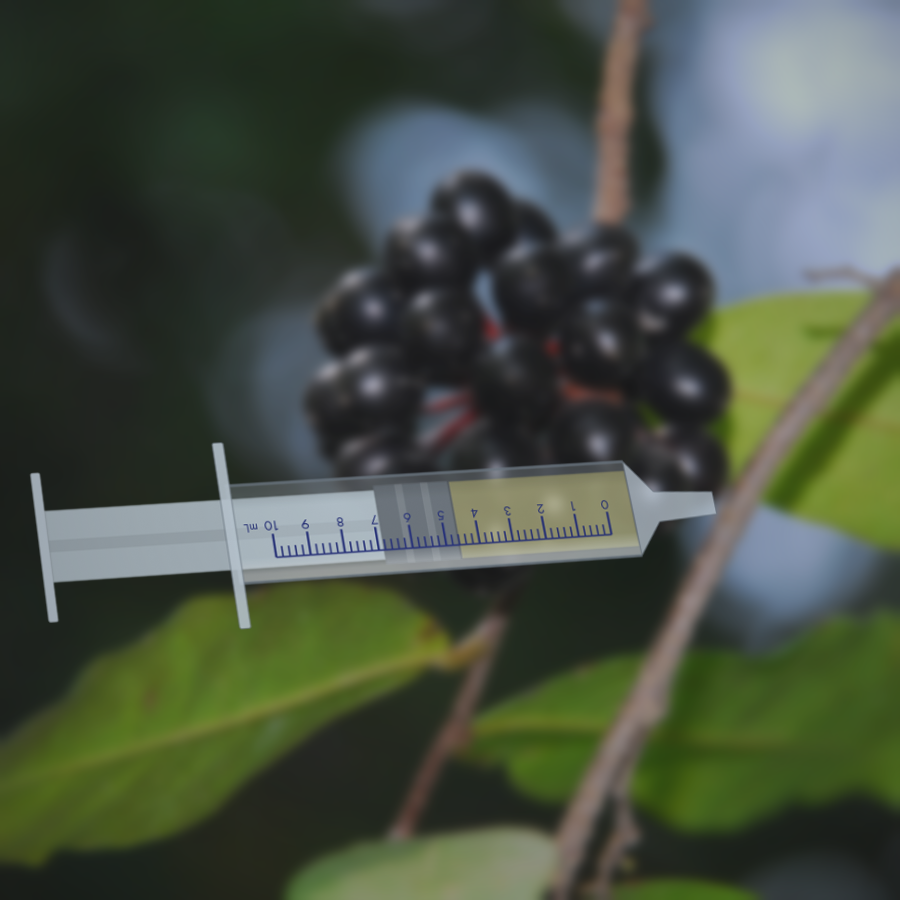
4.6 mL
